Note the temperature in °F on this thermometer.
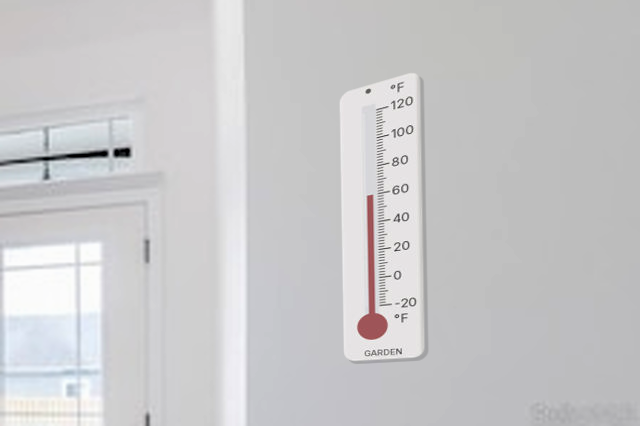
60 °F
